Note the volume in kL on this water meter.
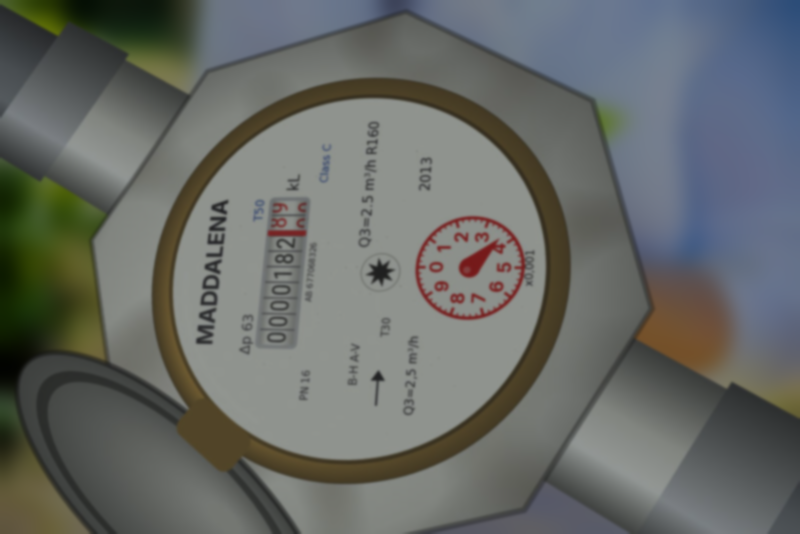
182.893 kL
